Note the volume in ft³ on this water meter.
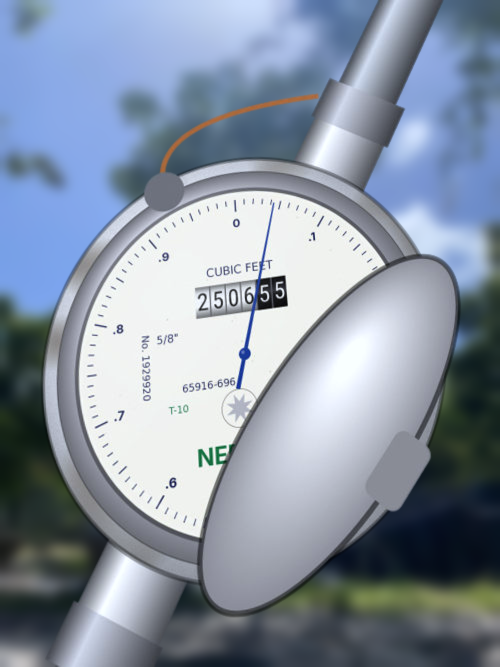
250655.04 ft³
